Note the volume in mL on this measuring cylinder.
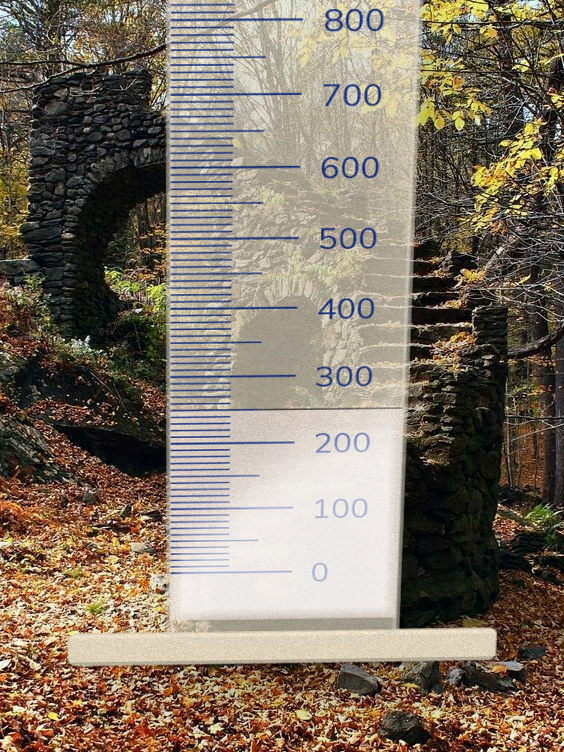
250 mL
